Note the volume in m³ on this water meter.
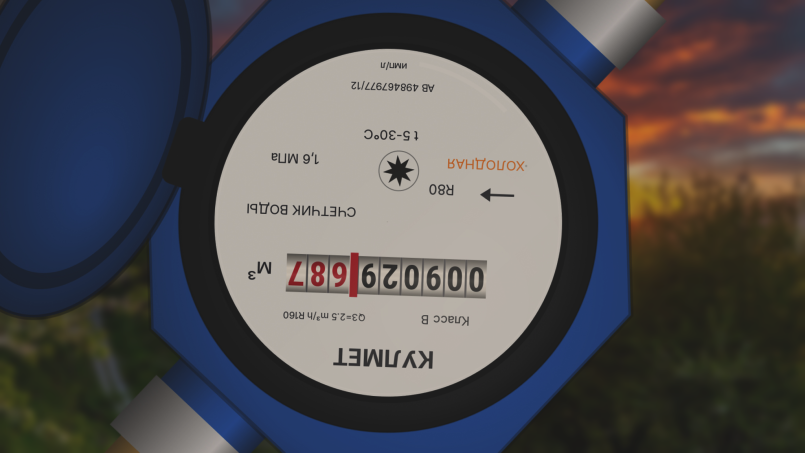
9029.687 m³
